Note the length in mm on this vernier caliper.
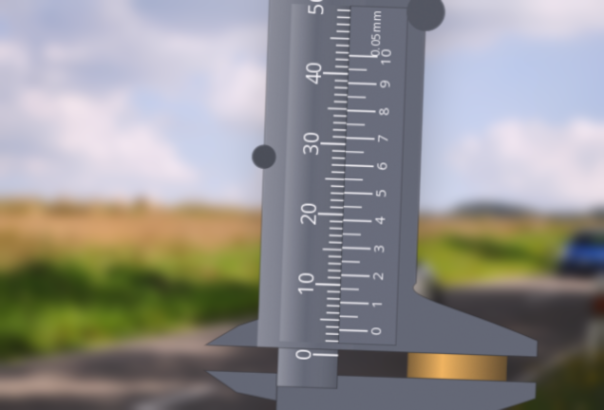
3.6 mm
